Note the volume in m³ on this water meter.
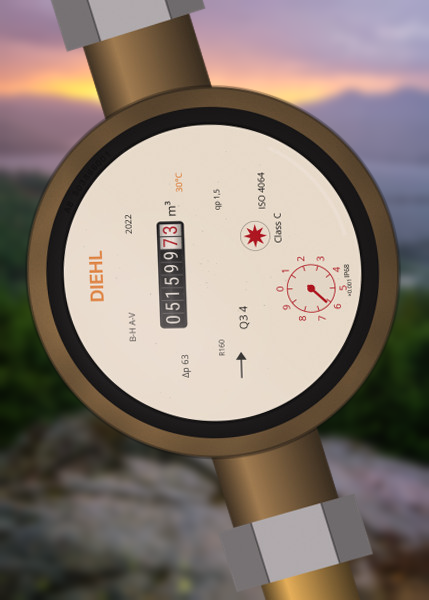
51599.736 m³
